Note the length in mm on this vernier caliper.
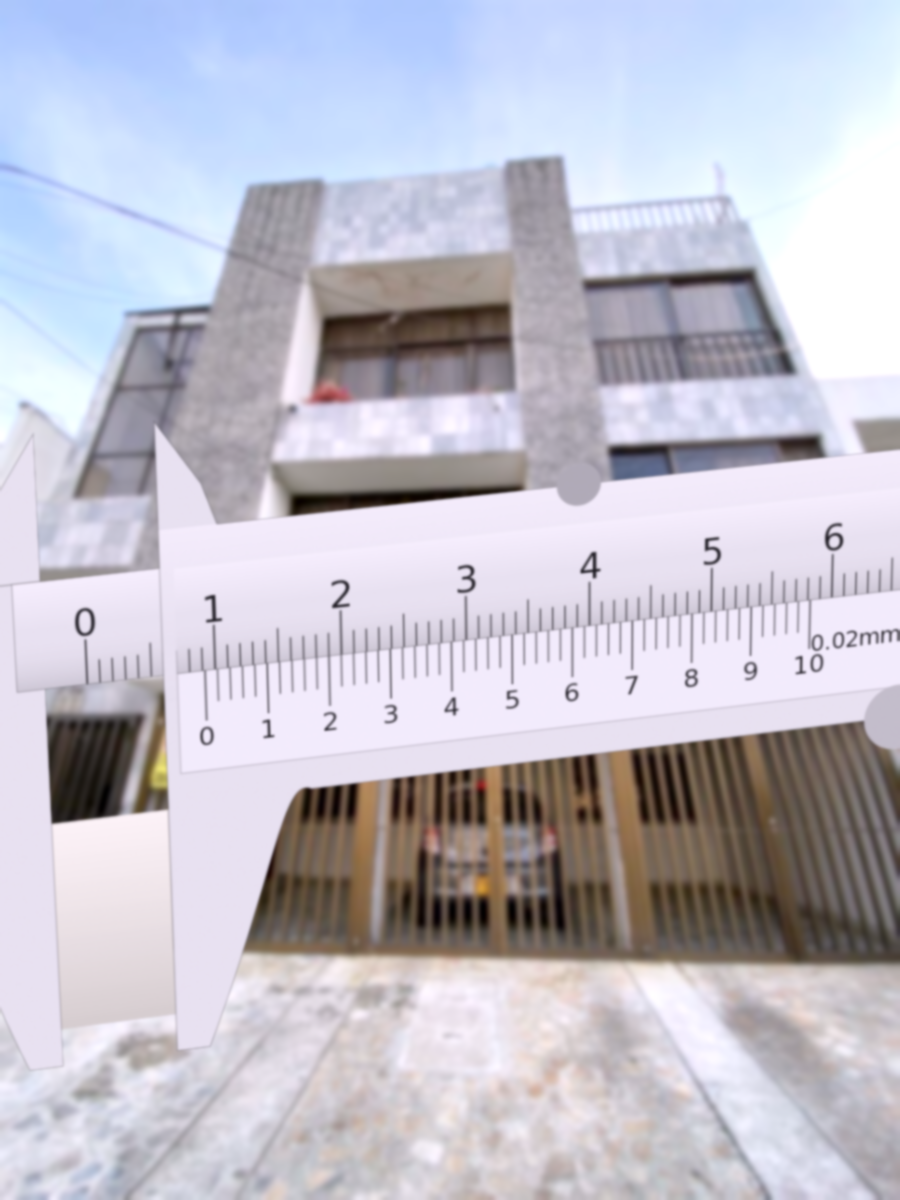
9.2 mm
